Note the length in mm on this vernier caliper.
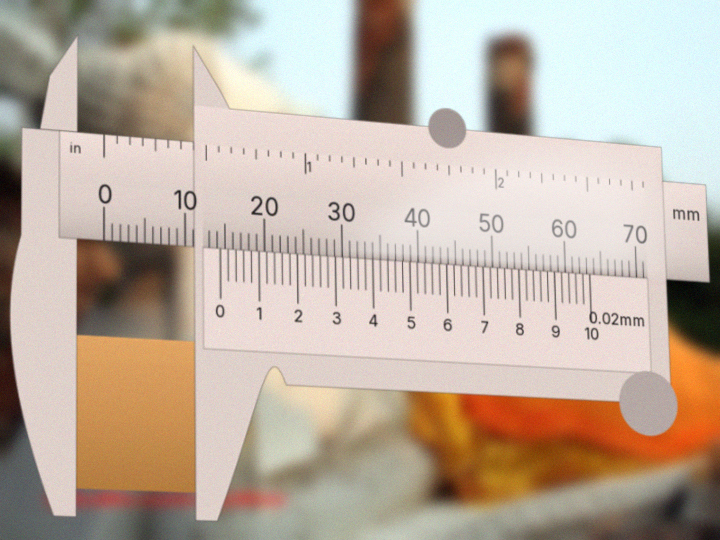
14.4 mm
